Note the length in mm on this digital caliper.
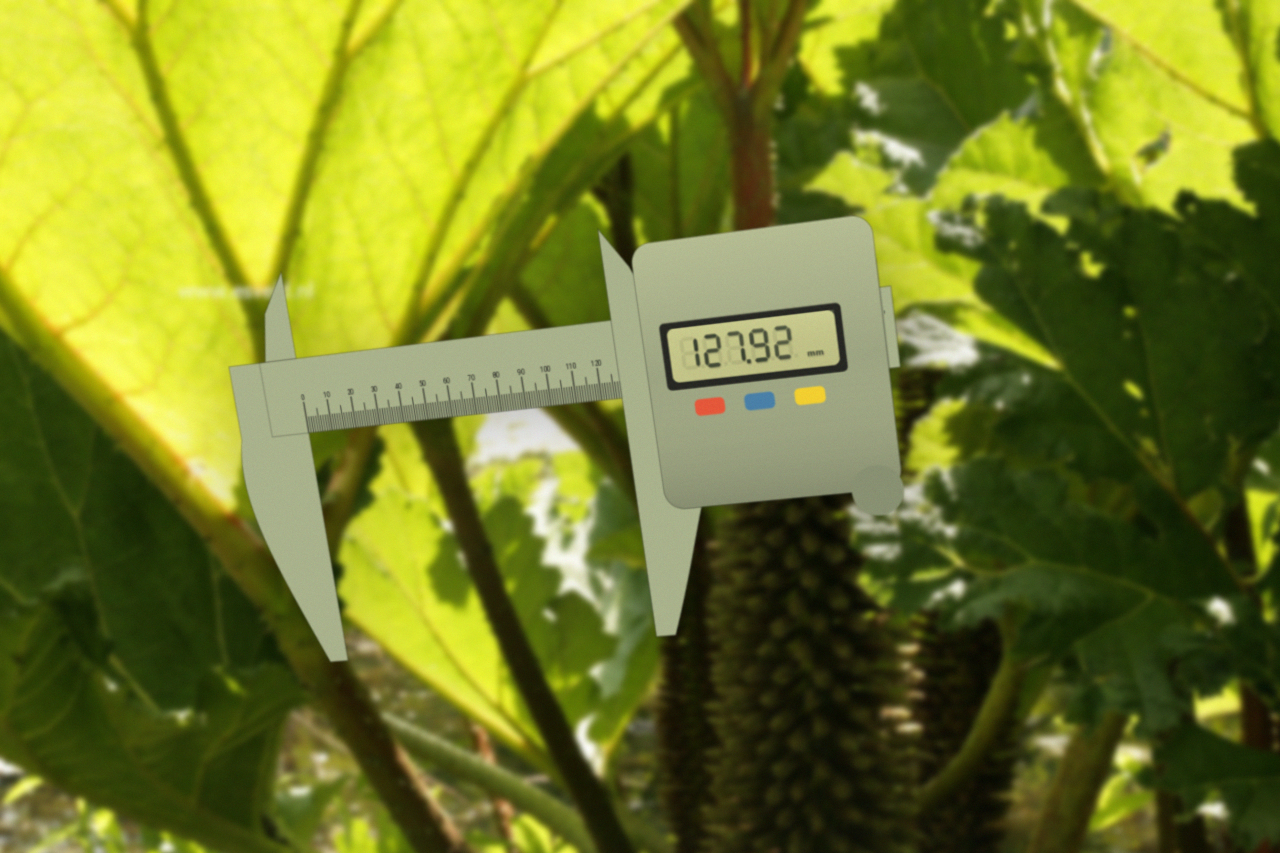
127.92 mm
